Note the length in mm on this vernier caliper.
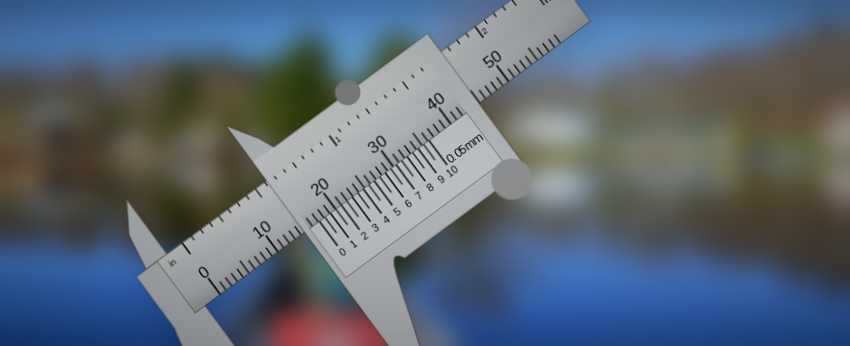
17.2 mm
